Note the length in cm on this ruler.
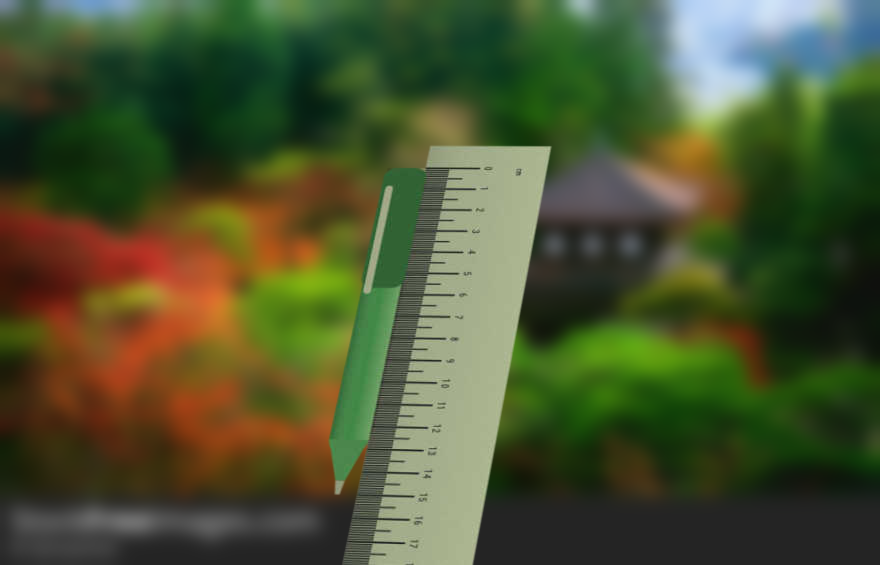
15 cm
